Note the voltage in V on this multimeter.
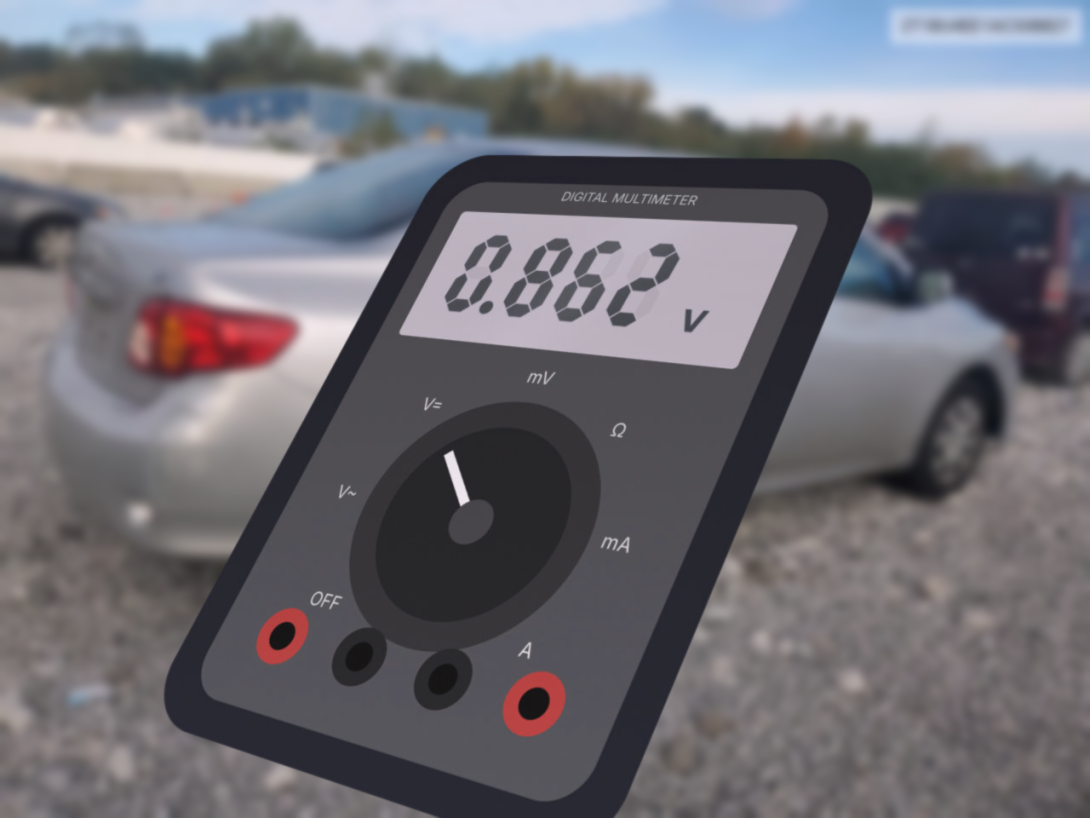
0.862 V
